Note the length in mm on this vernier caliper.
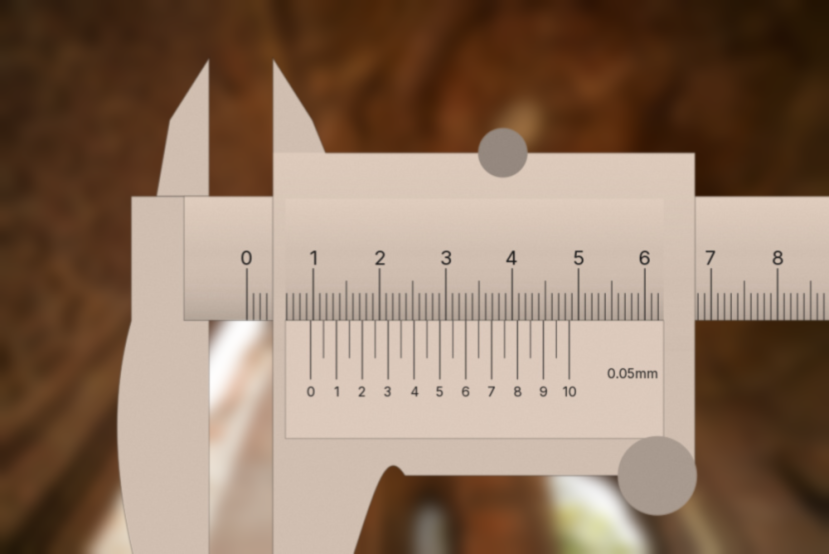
9.6 mm
